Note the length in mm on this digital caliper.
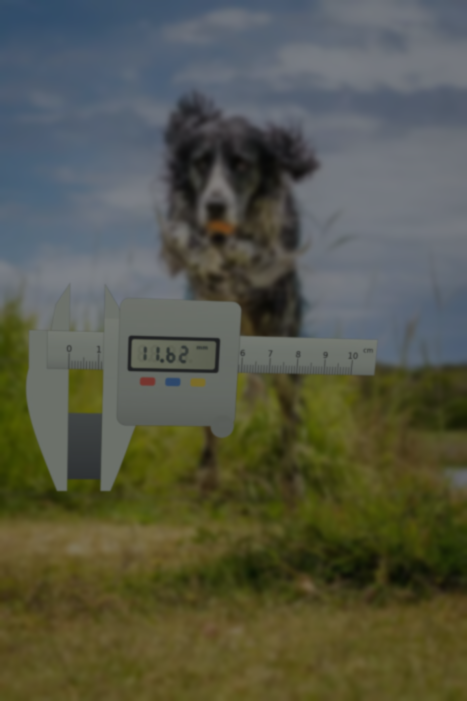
11.62 mm
